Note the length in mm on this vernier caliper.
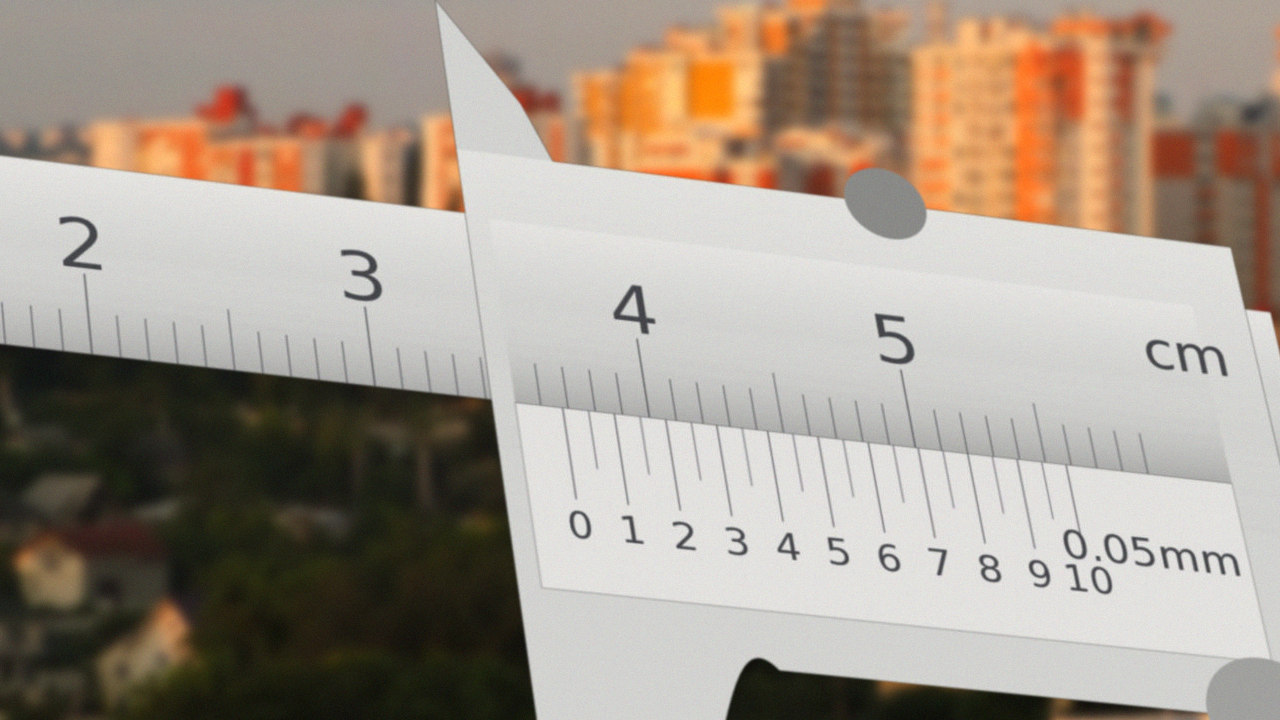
36.8 mm
